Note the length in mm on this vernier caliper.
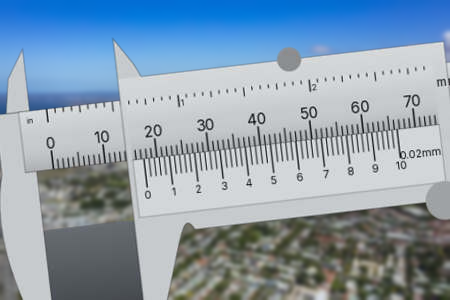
17.5 mm
